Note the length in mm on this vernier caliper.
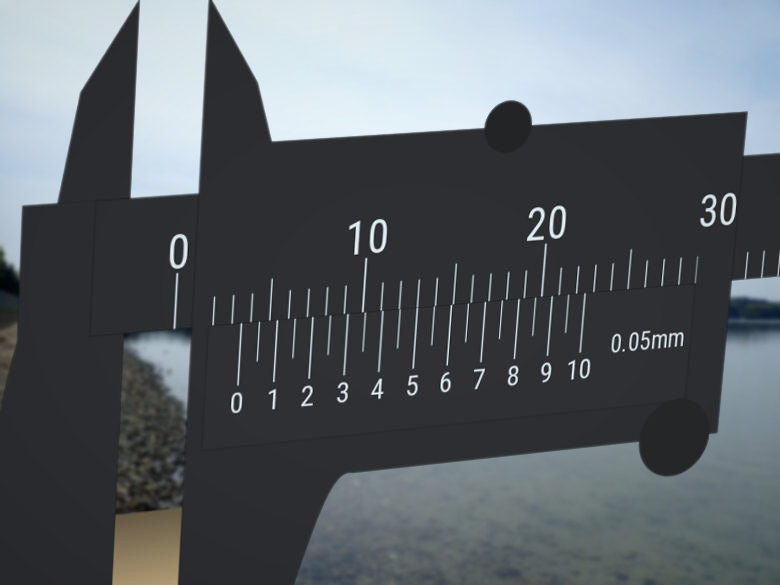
3.5 mm
